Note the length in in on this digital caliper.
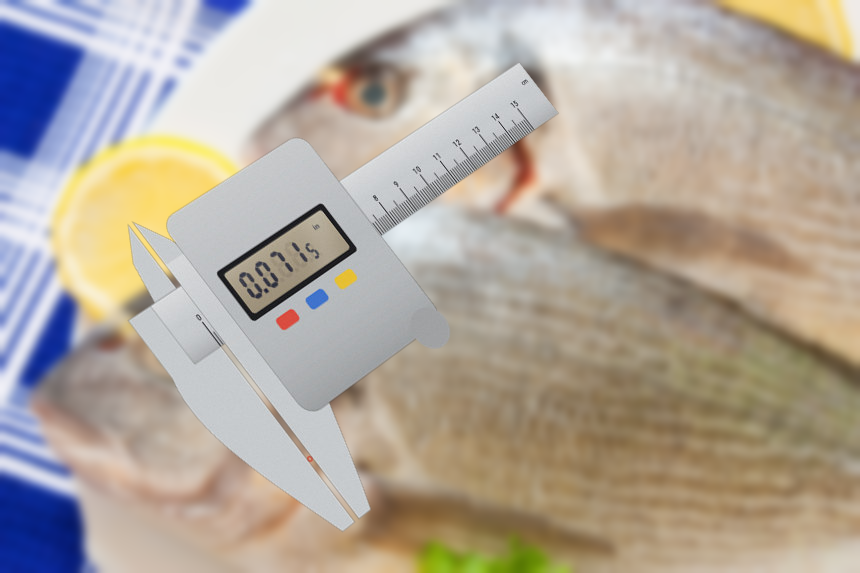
0.0715 in
